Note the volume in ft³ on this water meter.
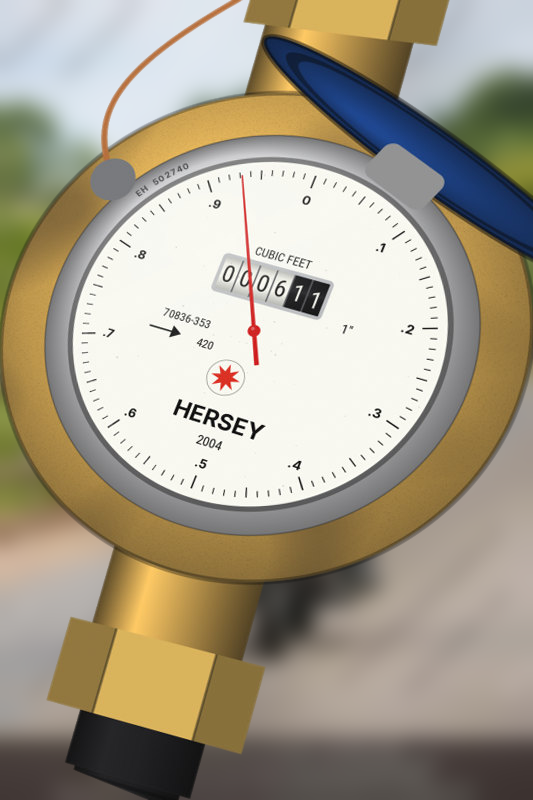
610.93 ft³
